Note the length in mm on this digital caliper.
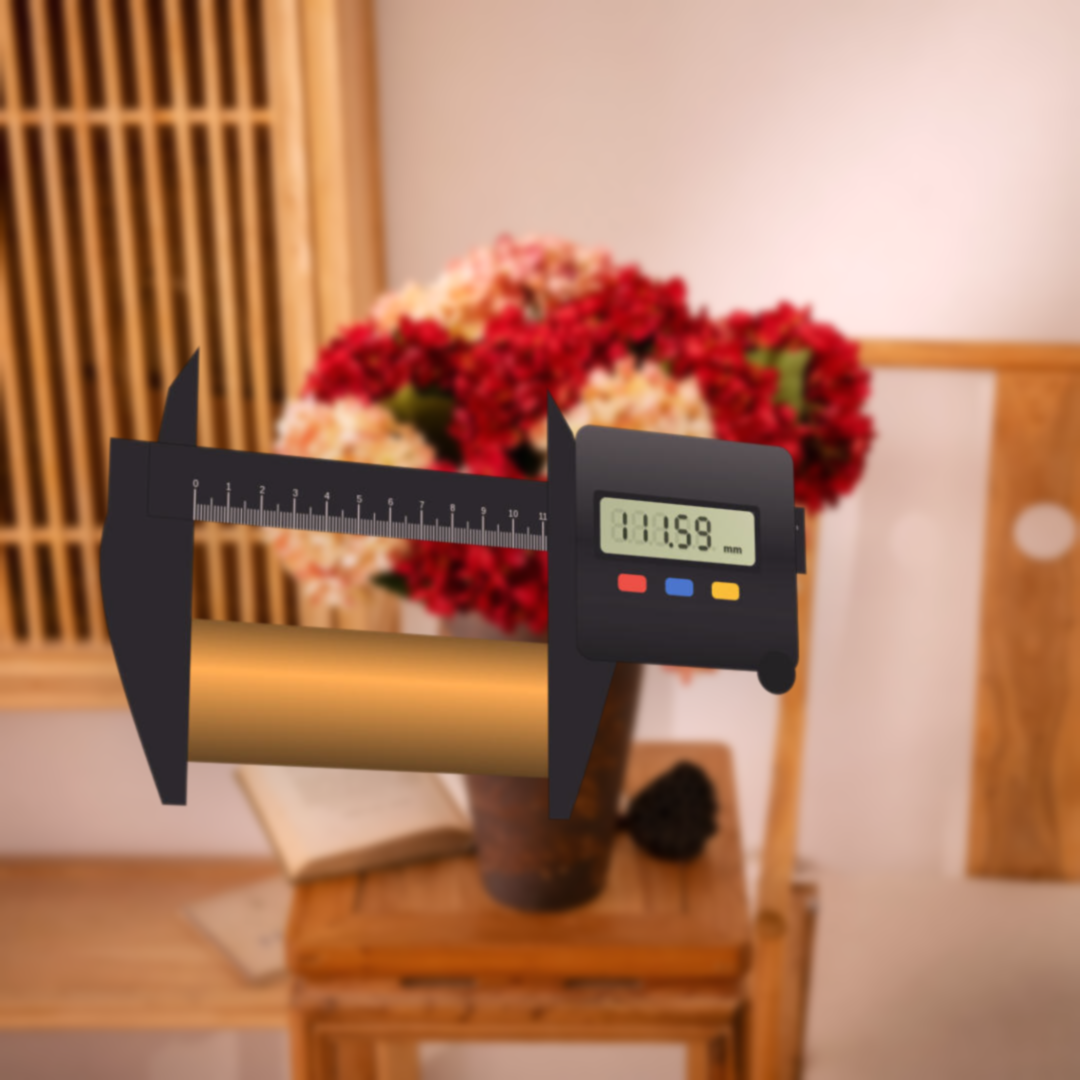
111.59 mm
